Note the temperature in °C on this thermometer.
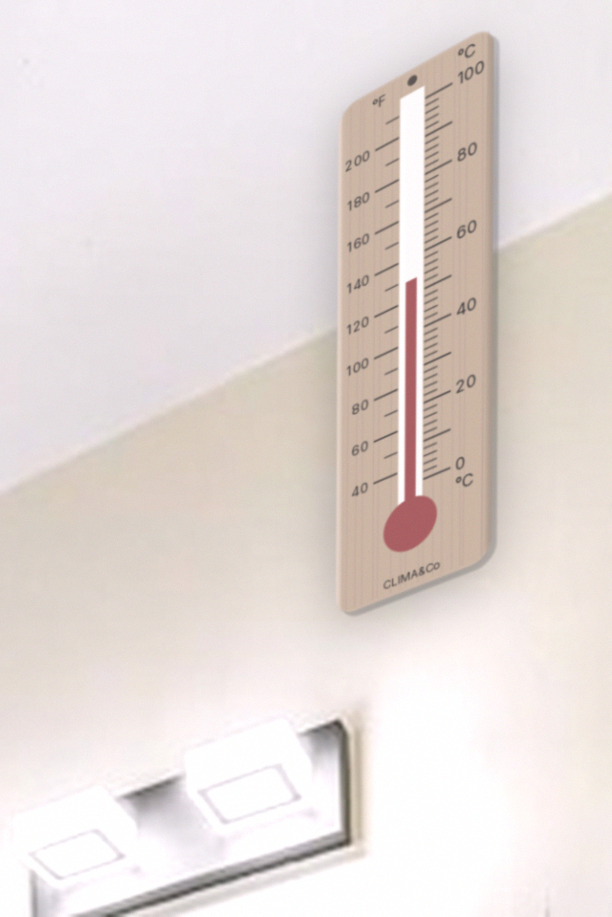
54 °C
